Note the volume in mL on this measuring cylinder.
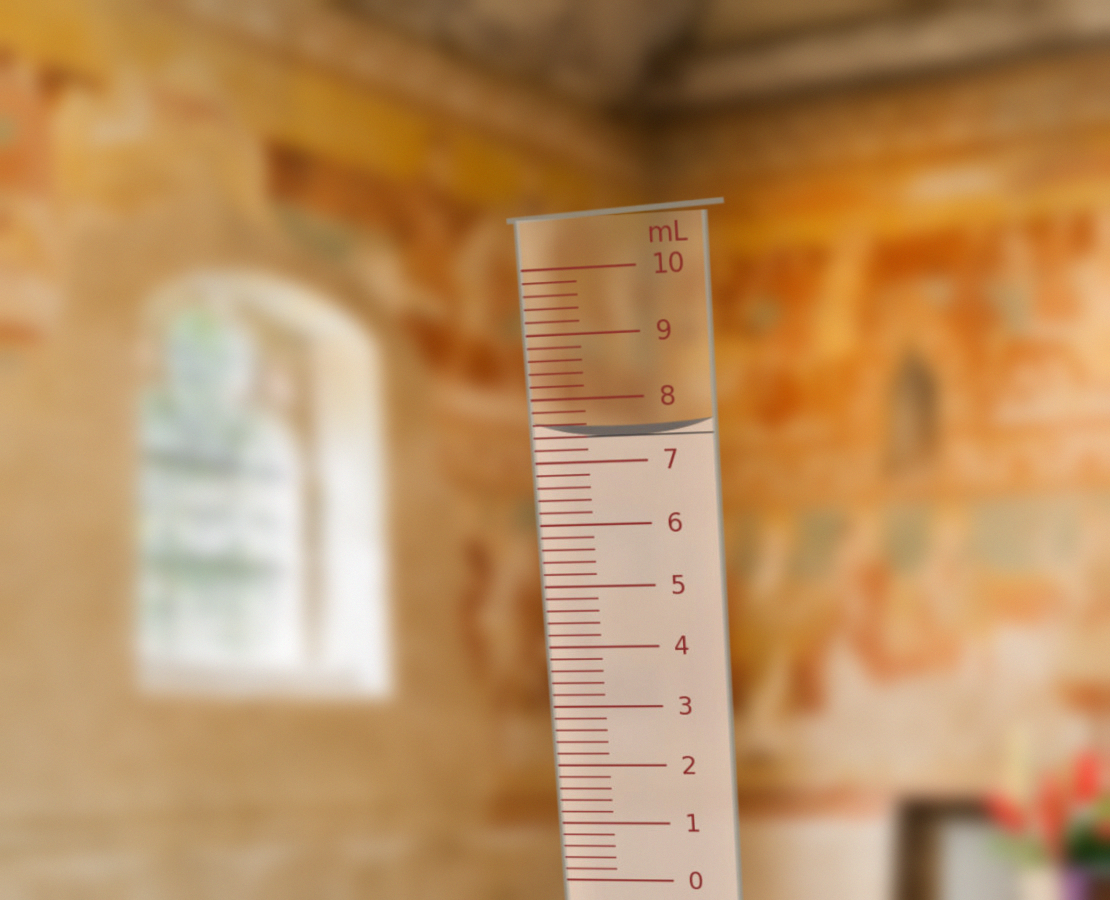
7.4 mL
